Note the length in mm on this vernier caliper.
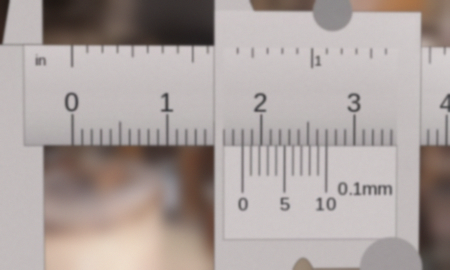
18.0 mm
